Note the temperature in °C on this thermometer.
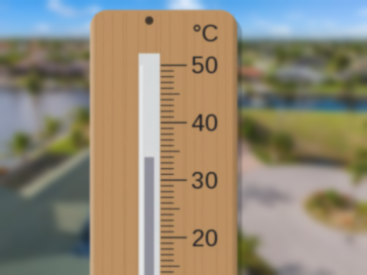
34 °C
